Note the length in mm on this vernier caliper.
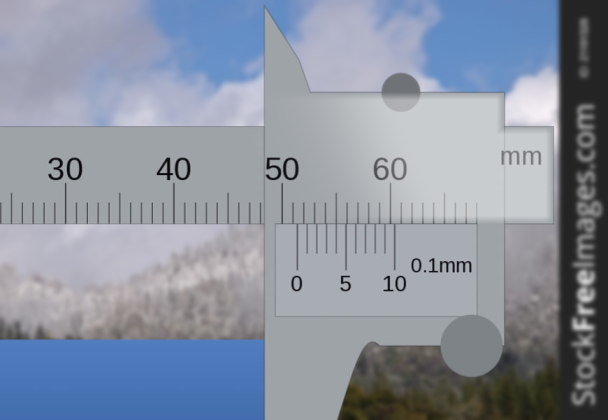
51.4 mm
